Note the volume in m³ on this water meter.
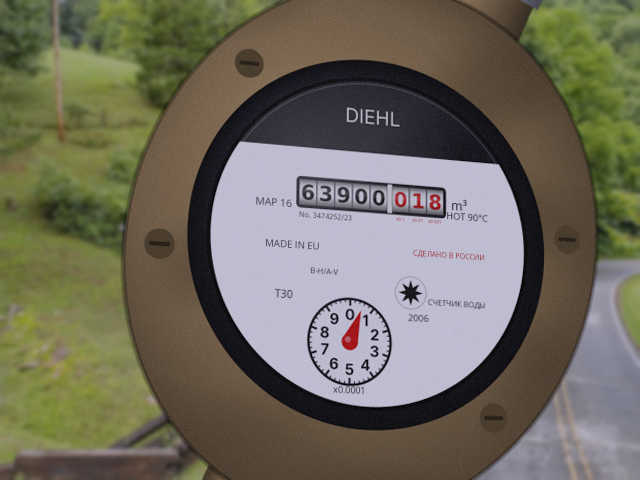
63900.0180 m³
